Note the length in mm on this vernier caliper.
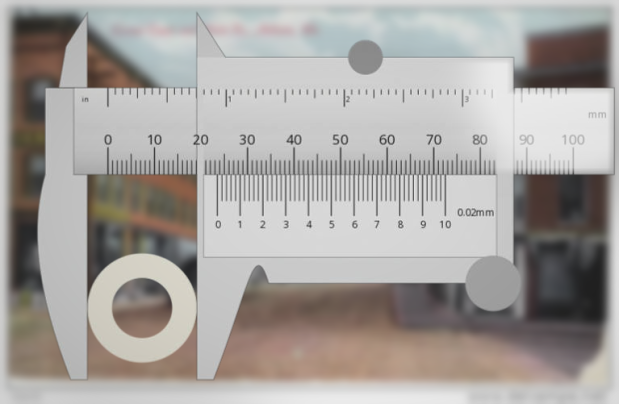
23.5 mm
